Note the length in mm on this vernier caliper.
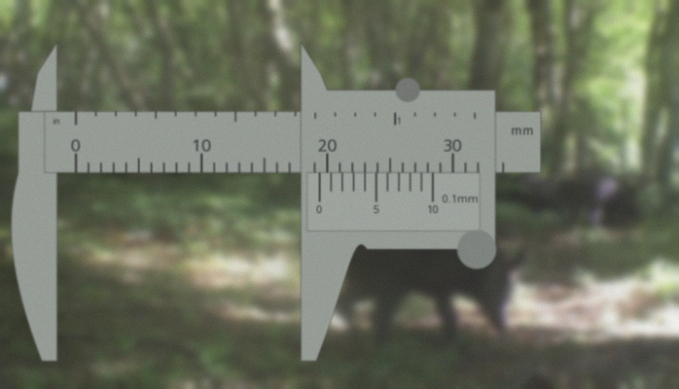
19.4 mm
